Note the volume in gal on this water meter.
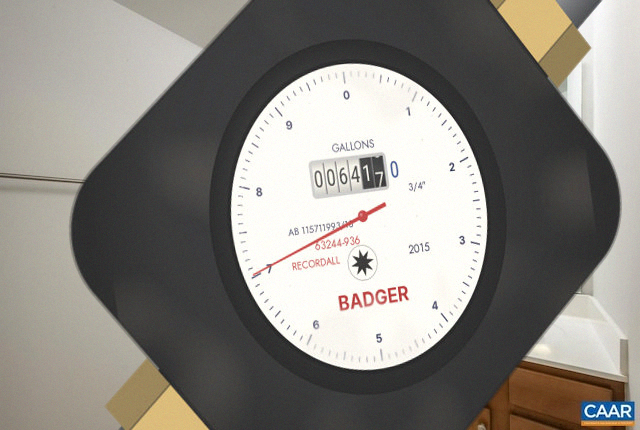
64167.0 gal
